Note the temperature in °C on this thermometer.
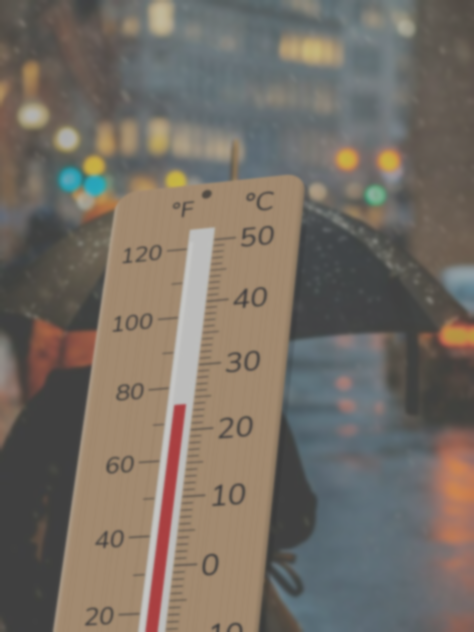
24 °C
